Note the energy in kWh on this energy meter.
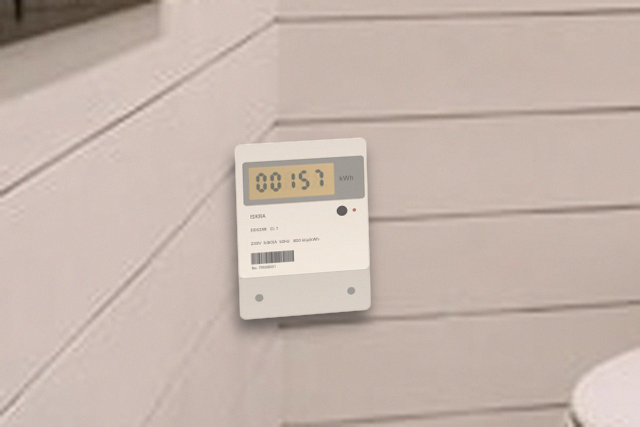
157 kWh
